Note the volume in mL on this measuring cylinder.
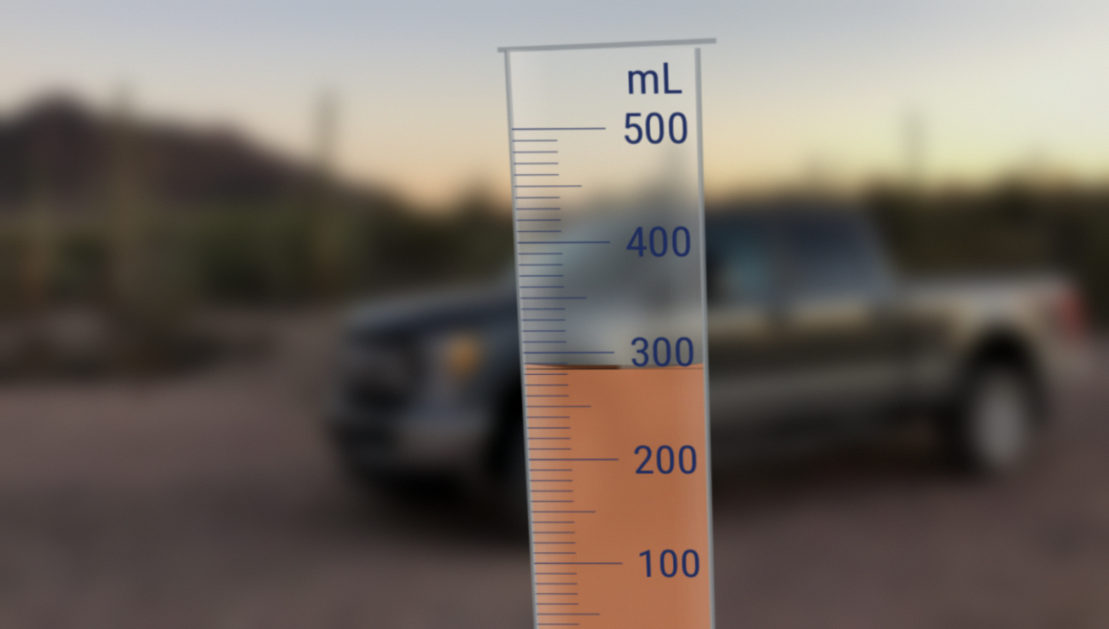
285 mL
